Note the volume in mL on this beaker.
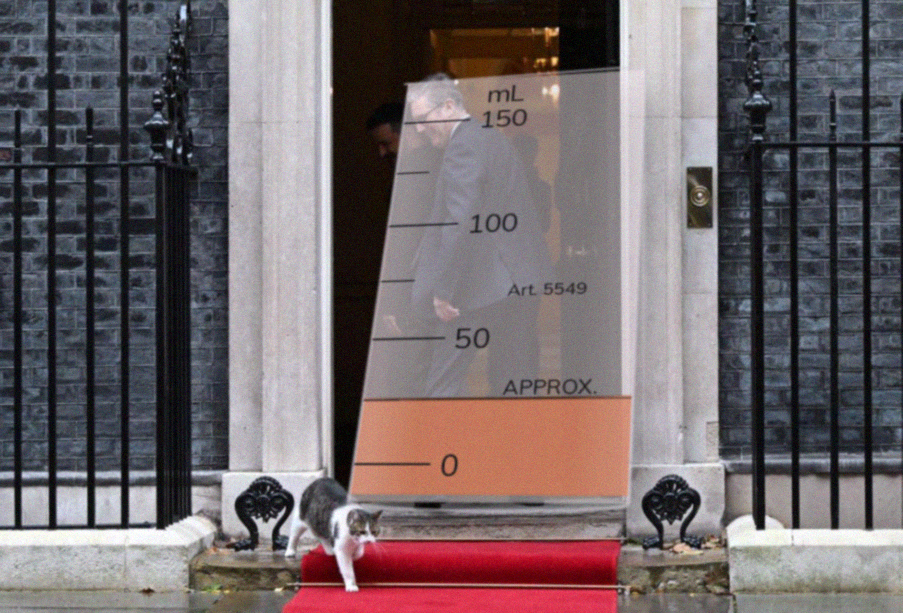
25 mL
